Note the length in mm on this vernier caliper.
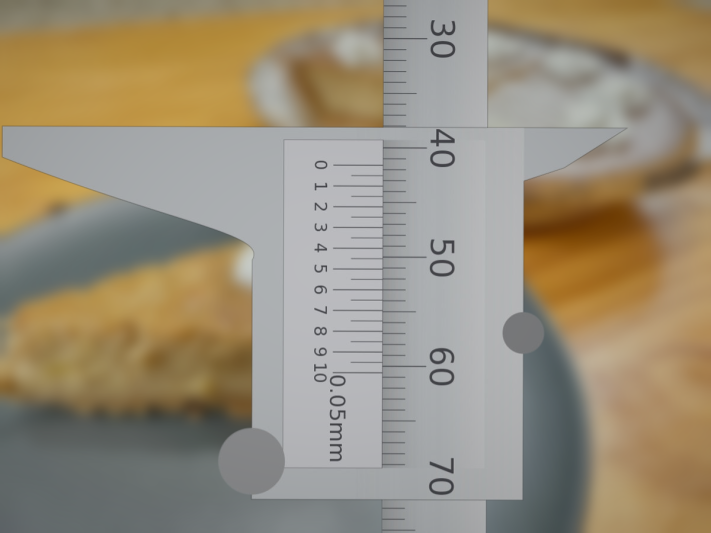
41.6 mm
